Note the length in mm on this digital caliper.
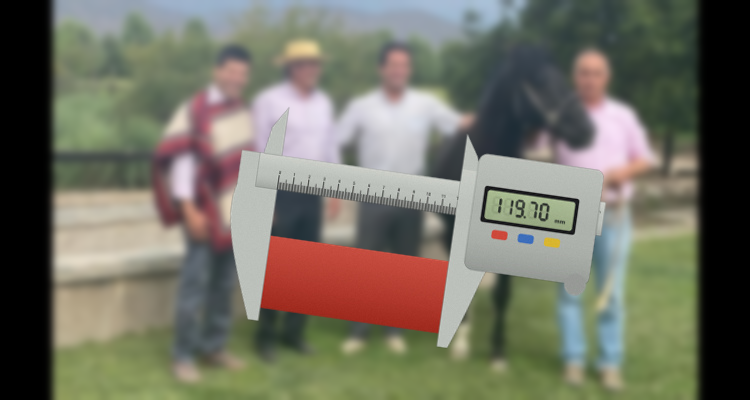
119.70 mm
